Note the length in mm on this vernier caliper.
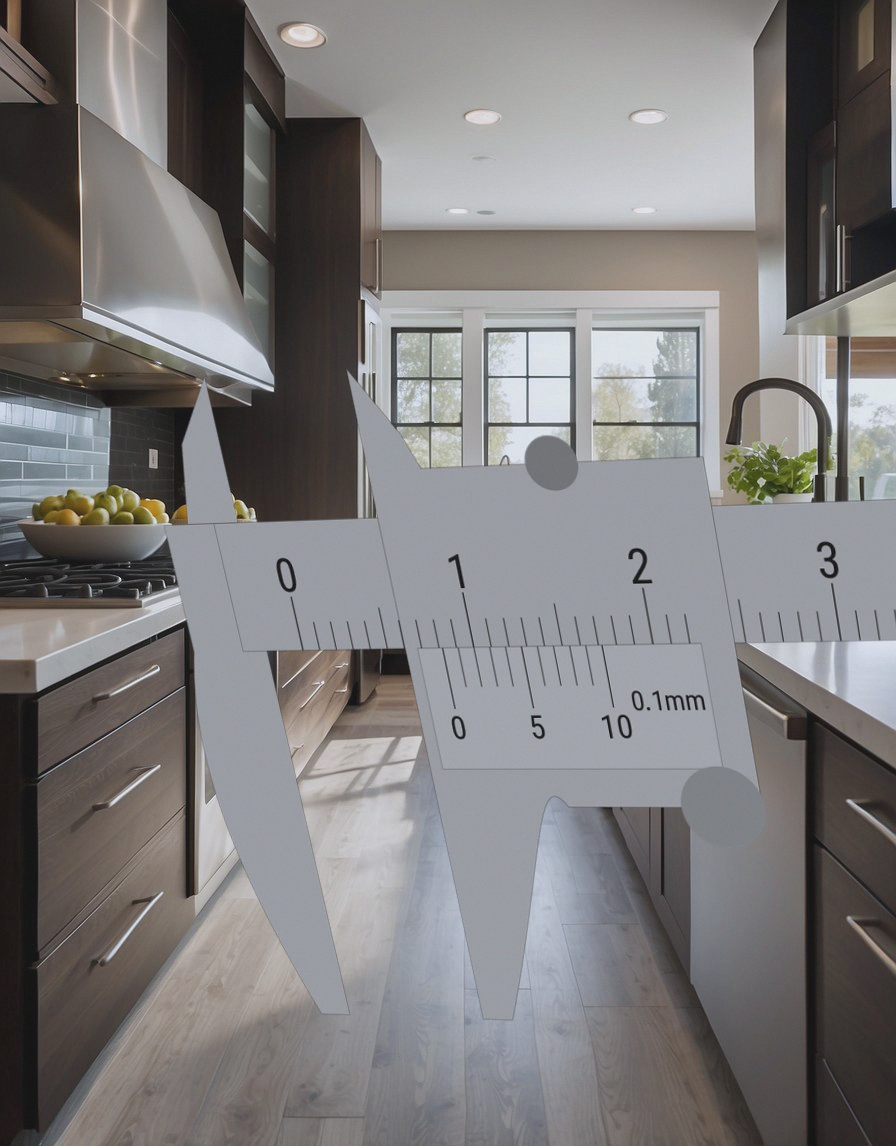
8.2 mm
